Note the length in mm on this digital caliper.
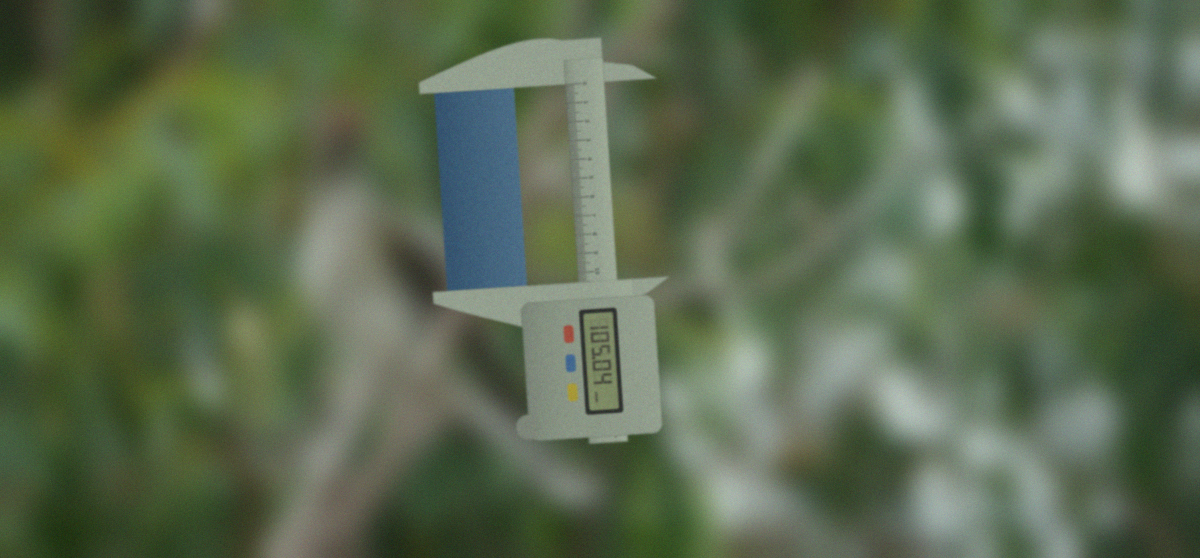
105.04 mm
